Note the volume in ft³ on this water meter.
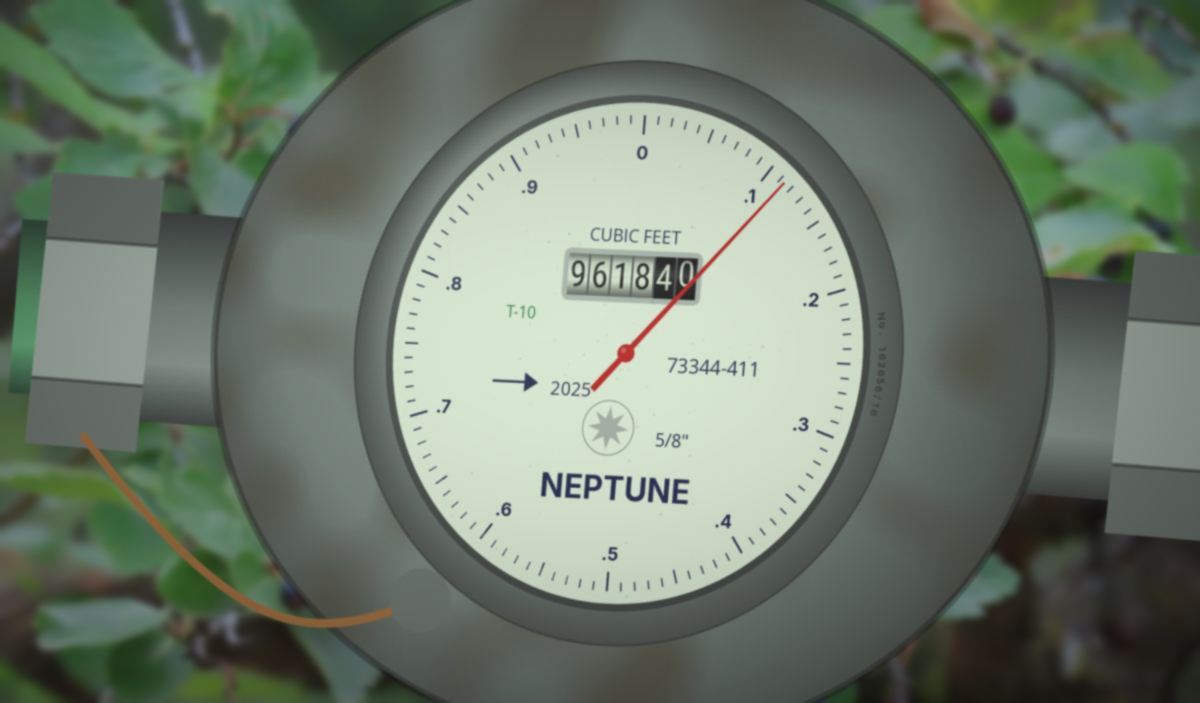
961840.11 ft³
